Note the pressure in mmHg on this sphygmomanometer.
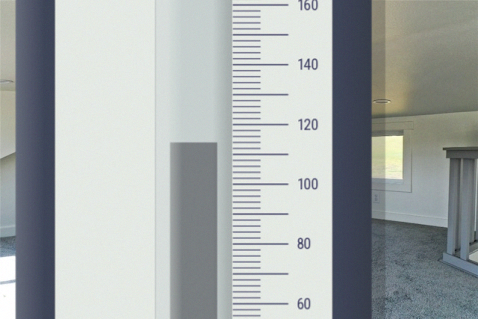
114 mmHg
